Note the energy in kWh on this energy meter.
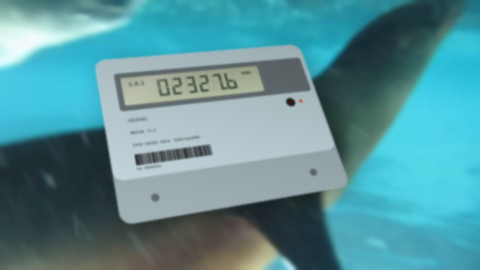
2327.6 kWh
